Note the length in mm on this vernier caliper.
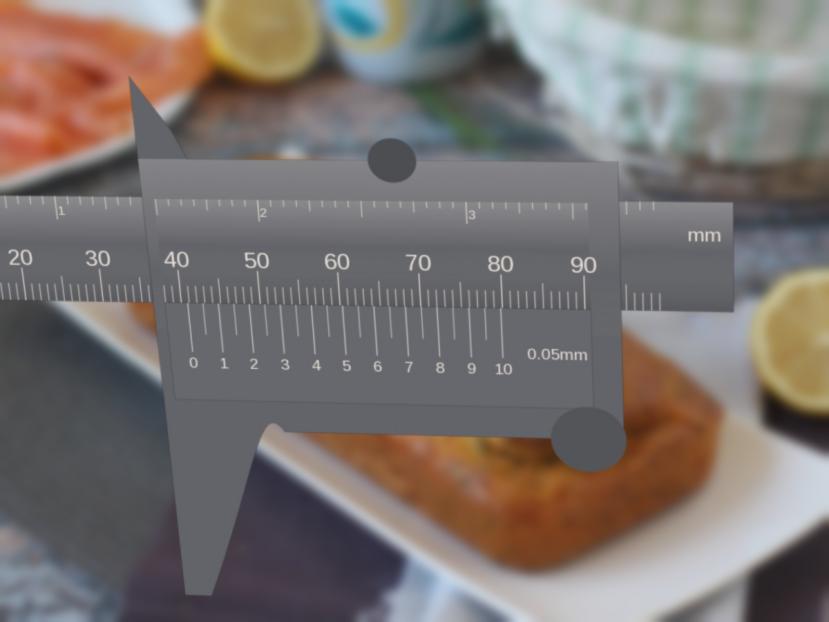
40.8 mm
